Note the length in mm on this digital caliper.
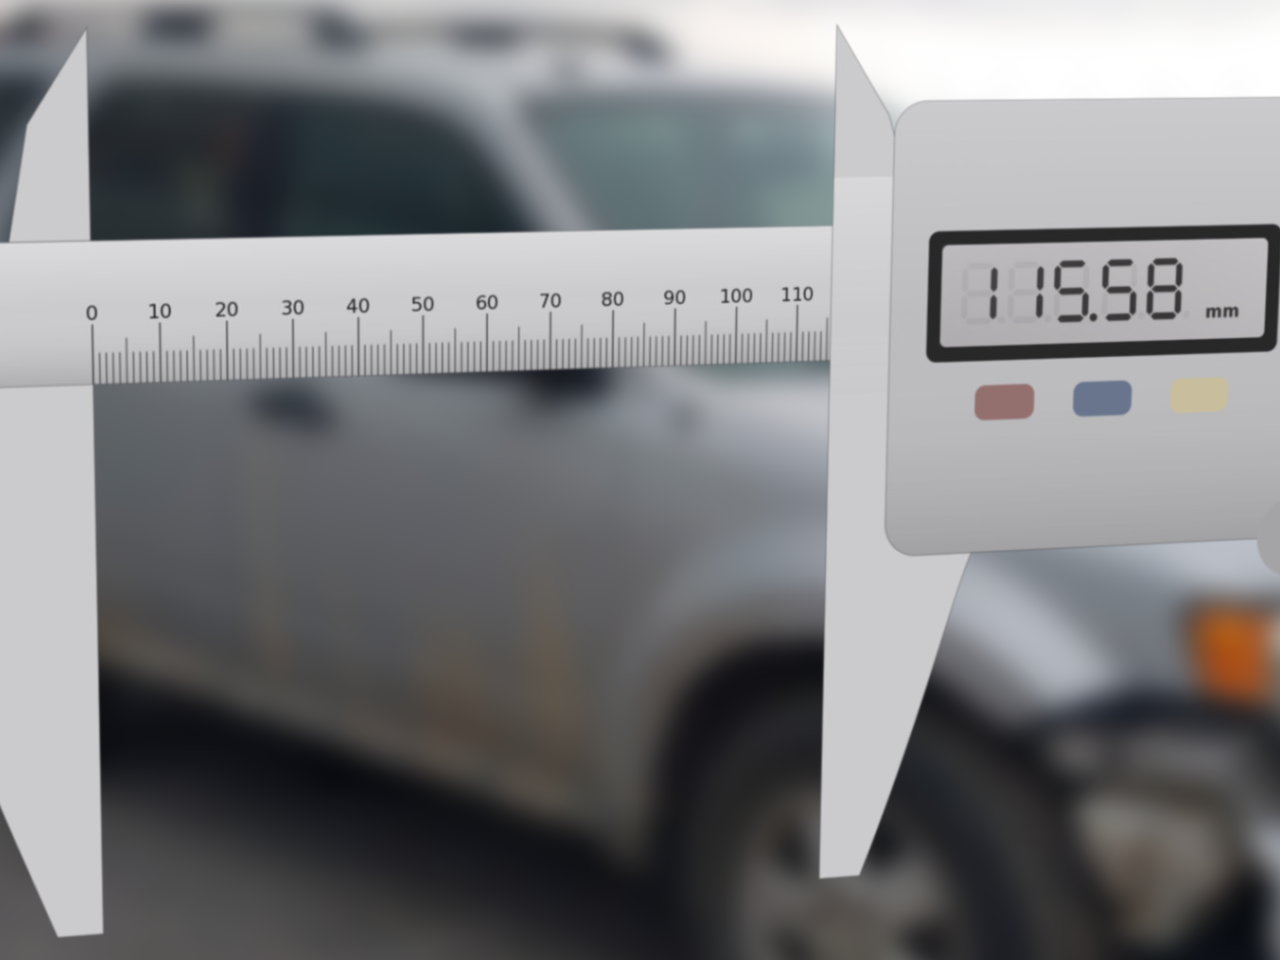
115.58 mm
